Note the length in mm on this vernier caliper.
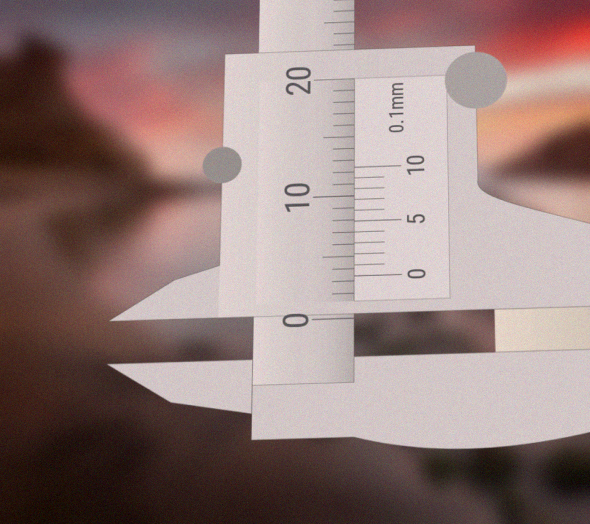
3.4 mm
